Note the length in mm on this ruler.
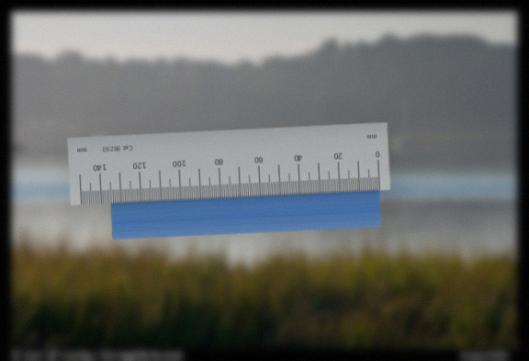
135 mm
